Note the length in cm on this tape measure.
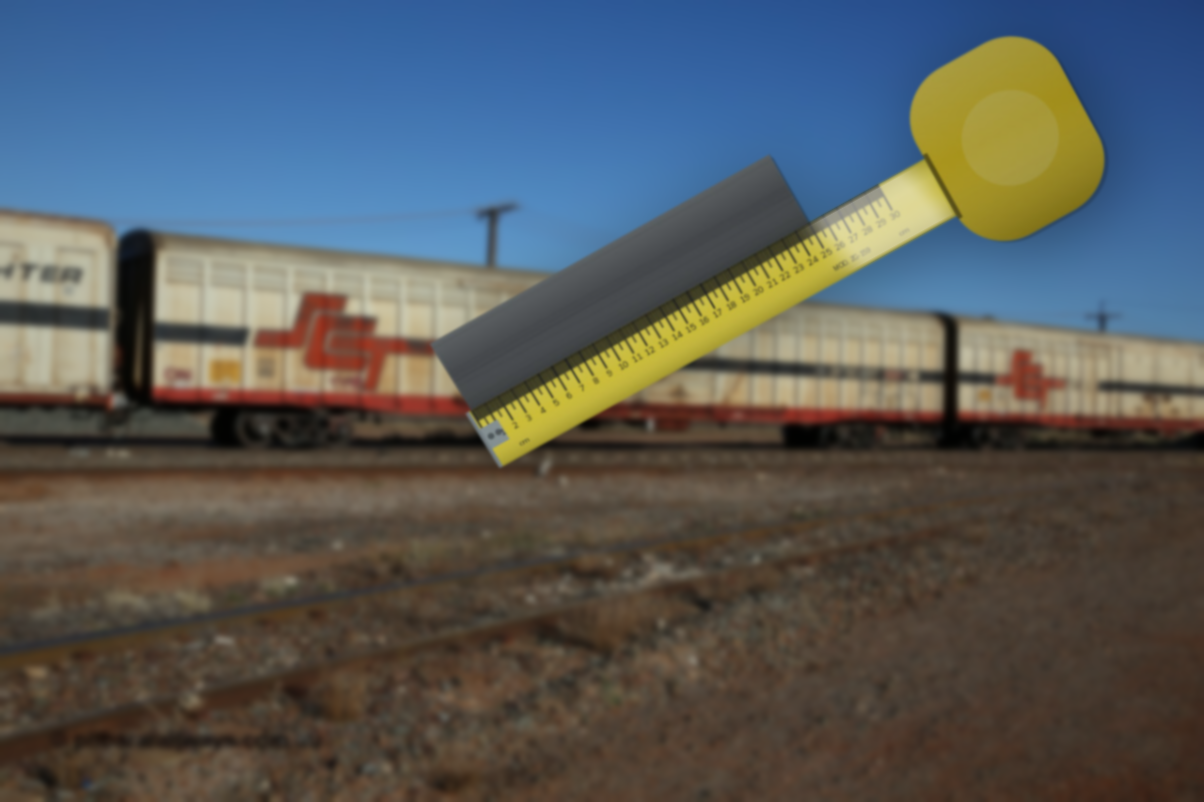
25 cm
